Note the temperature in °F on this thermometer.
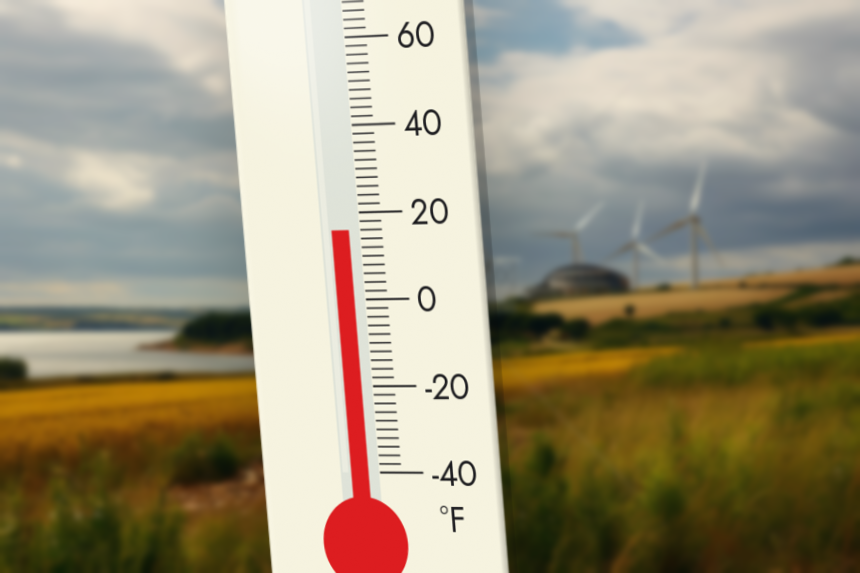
16 °F
